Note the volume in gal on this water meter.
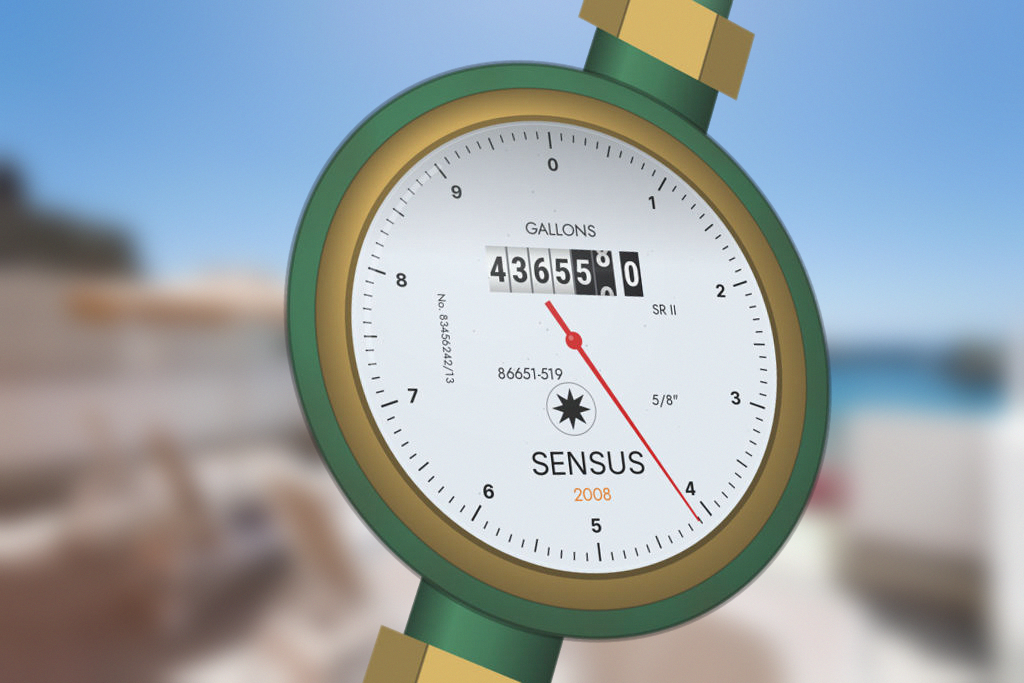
4365584.1 gal
